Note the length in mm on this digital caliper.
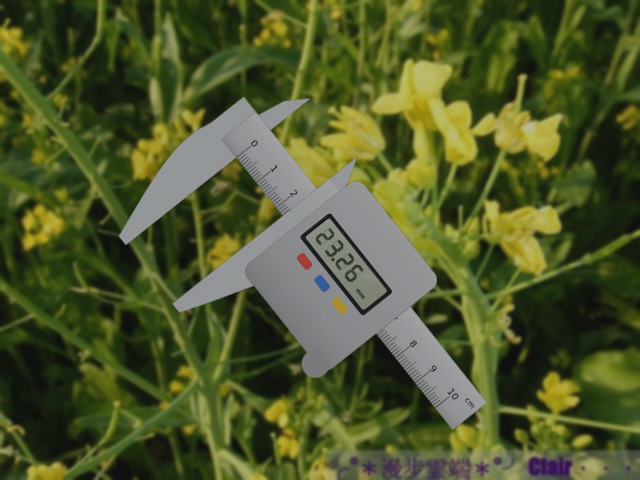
23.26 mm
